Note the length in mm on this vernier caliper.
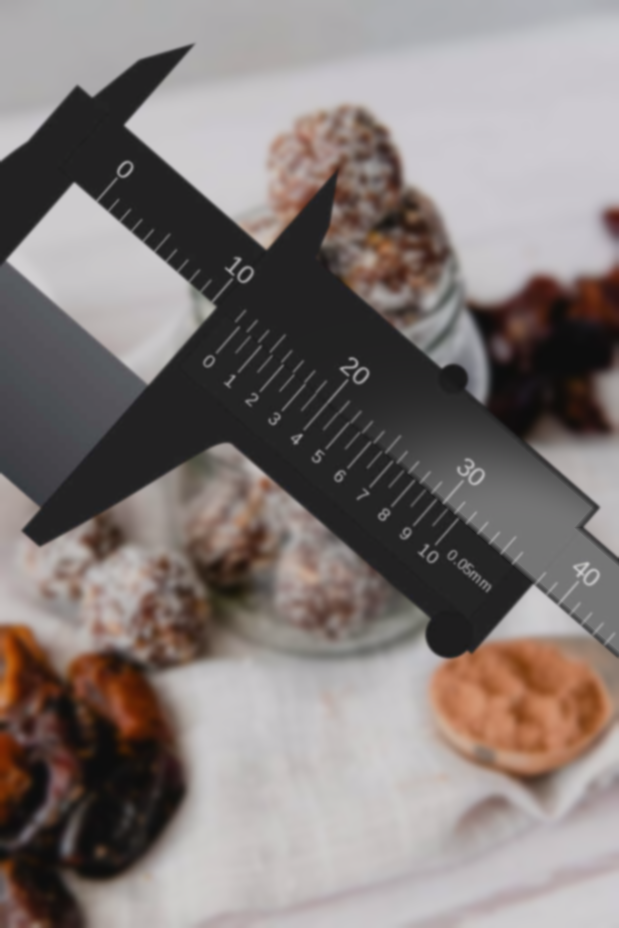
12.4 mm
